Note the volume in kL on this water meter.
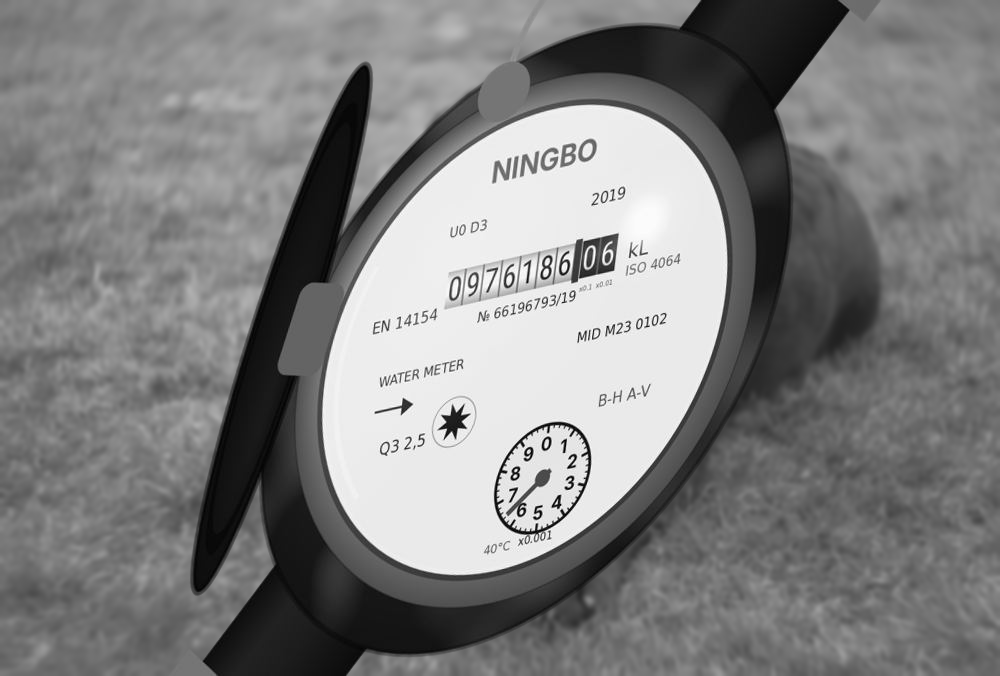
976186.066 kL
